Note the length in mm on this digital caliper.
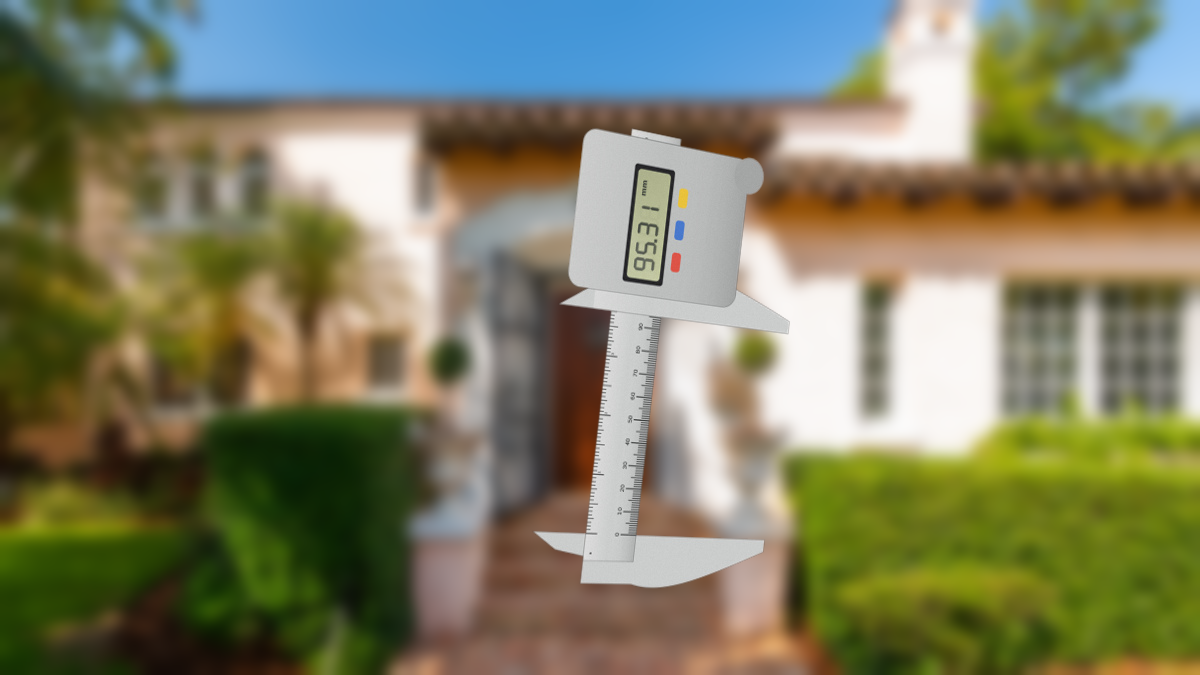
95.31 mm
